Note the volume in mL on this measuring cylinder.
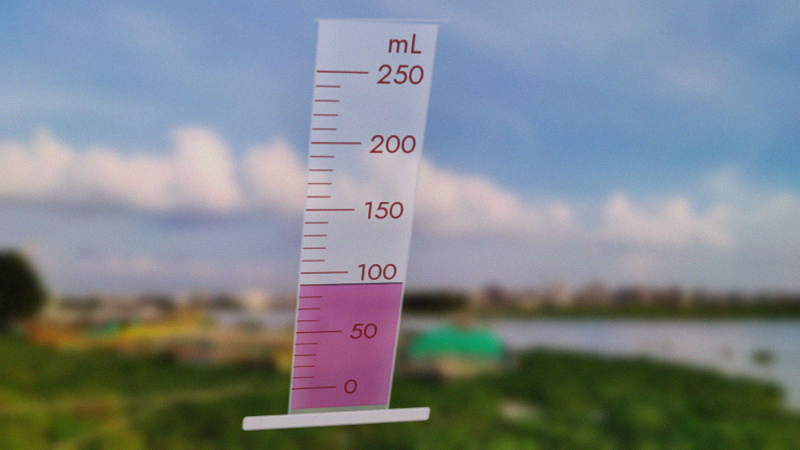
90 mL
